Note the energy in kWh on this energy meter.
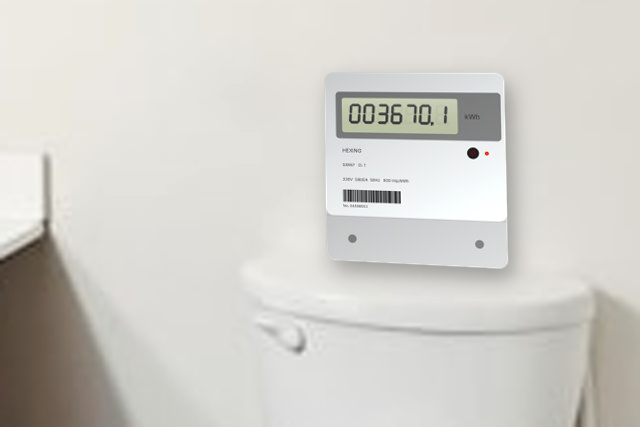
3670.1 kWh
